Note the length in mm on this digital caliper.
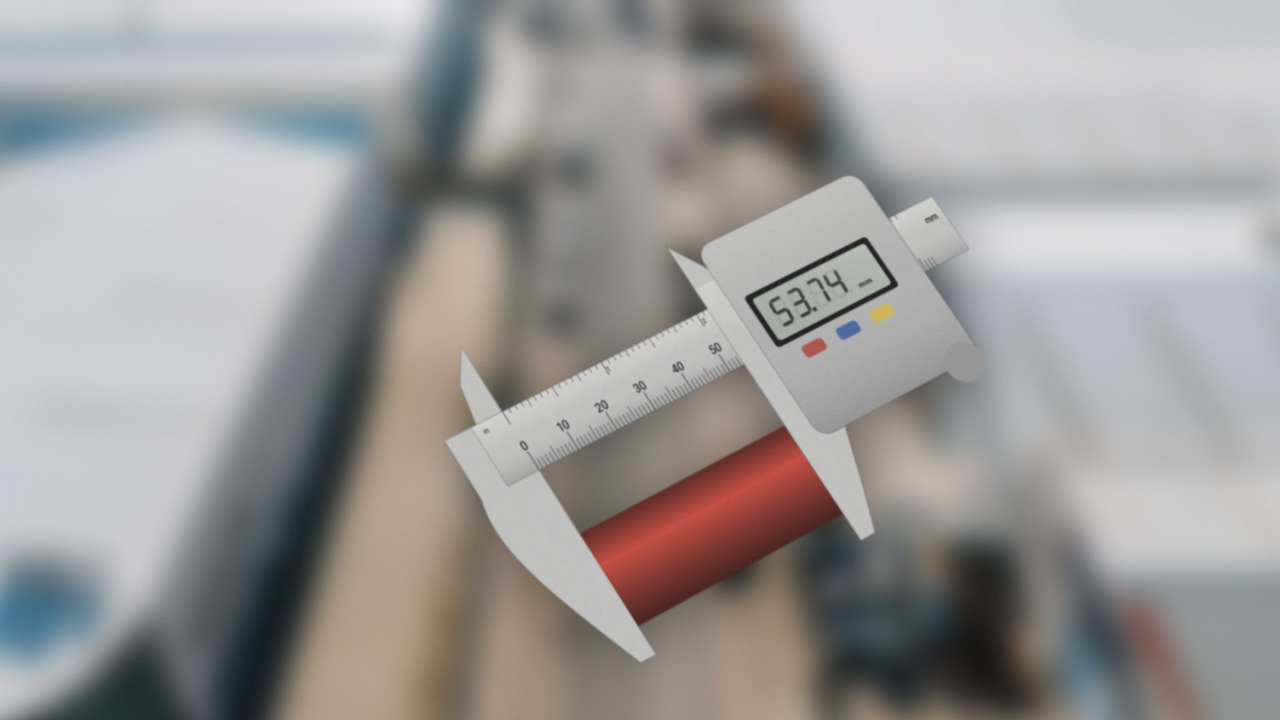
53.74 mm
